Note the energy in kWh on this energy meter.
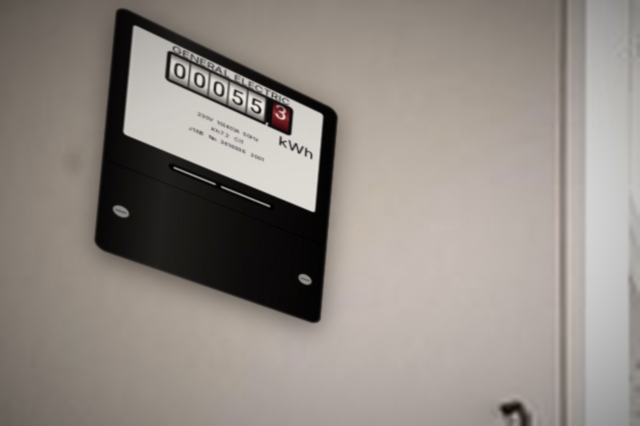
55.3 kWh
